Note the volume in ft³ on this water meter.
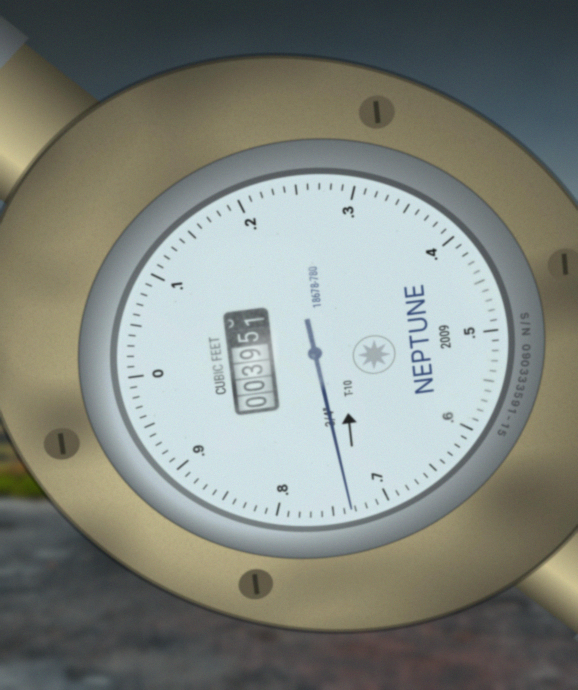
3950.73 ft³
